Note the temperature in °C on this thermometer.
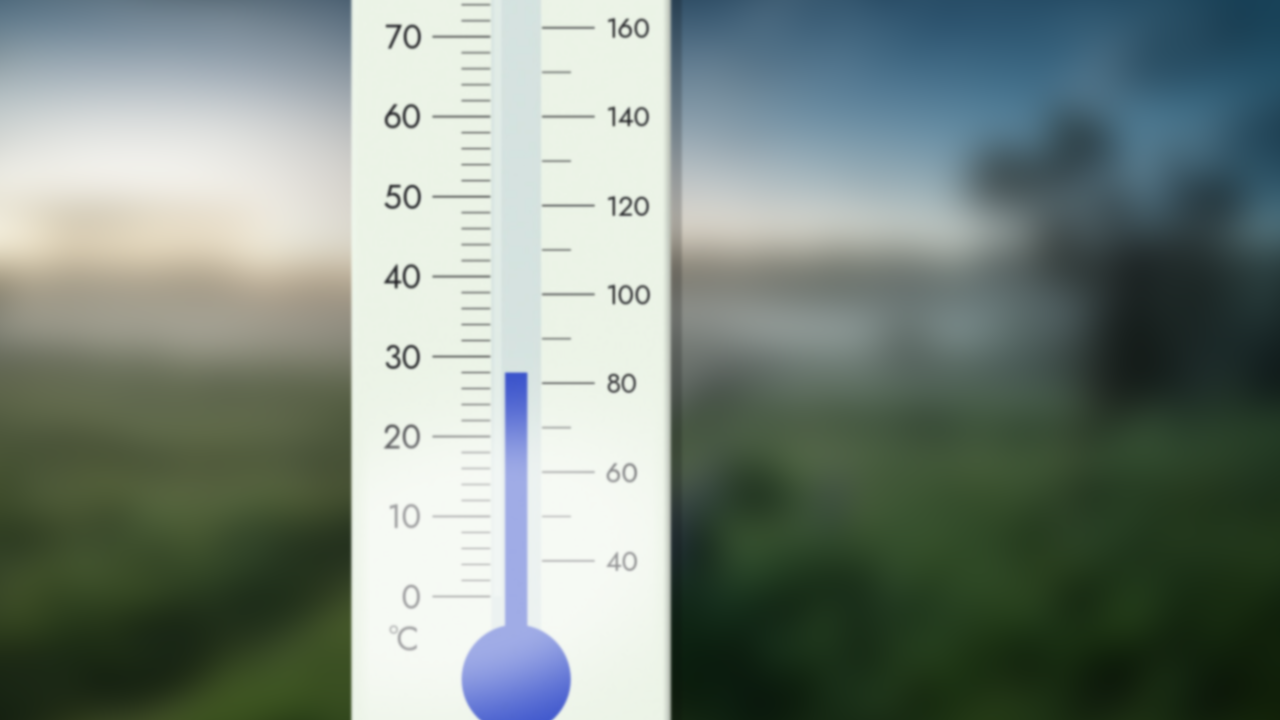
28 °C
